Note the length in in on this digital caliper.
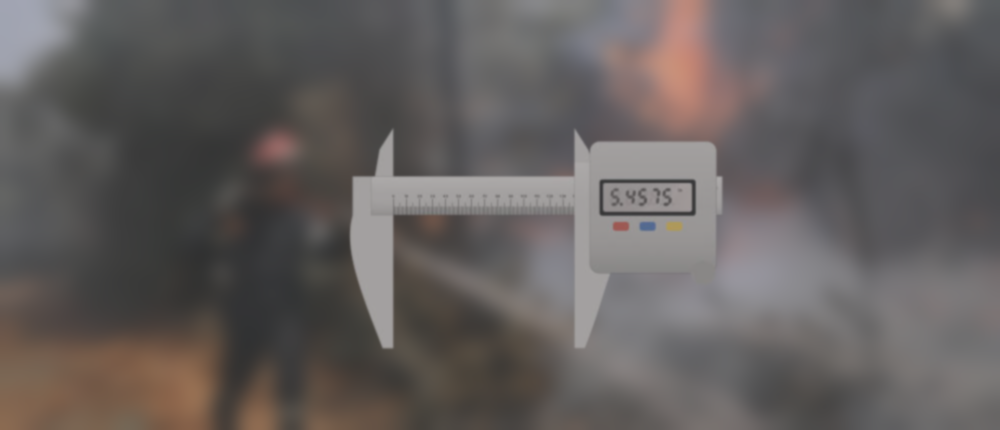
5.4575 in
